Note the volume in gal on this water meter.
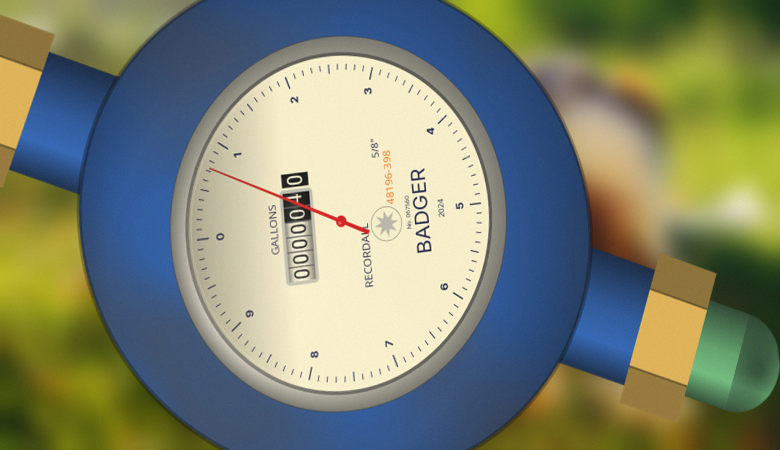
40.7 gal
